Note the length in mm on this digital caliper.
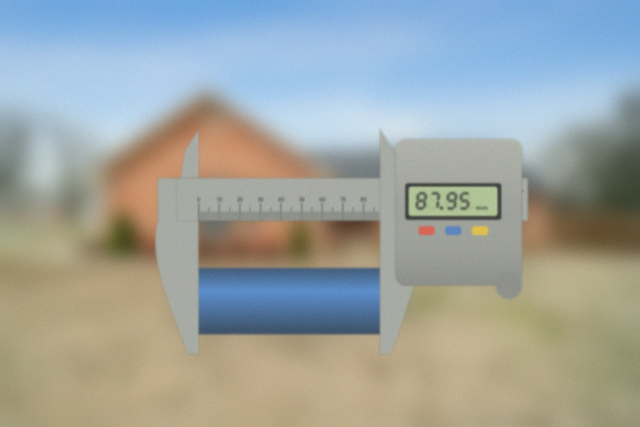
87.95 mm
